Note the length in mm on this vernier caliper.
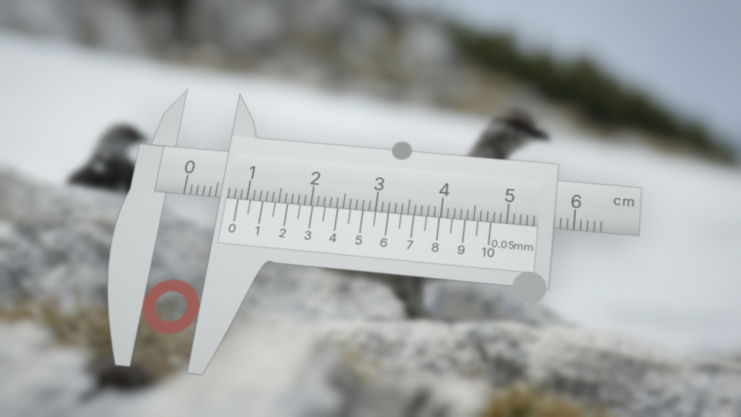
8.6 mm
